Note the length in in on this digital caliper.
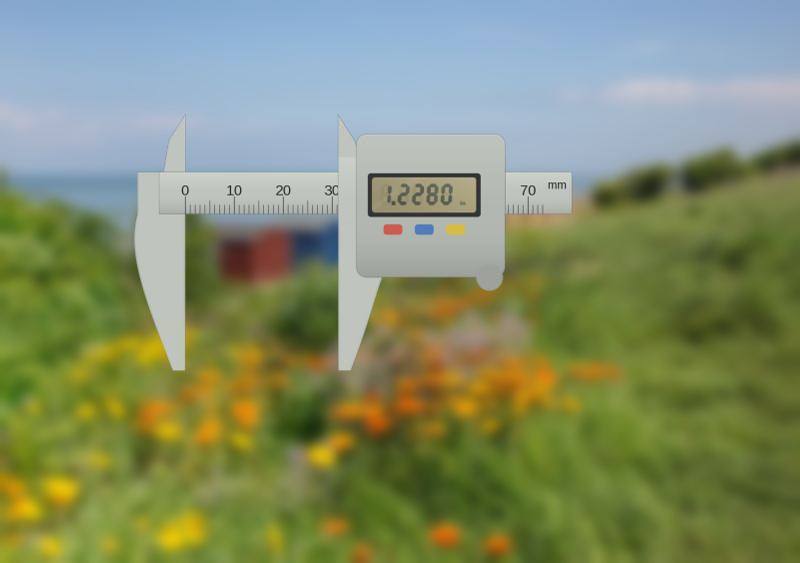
1.2280 in
